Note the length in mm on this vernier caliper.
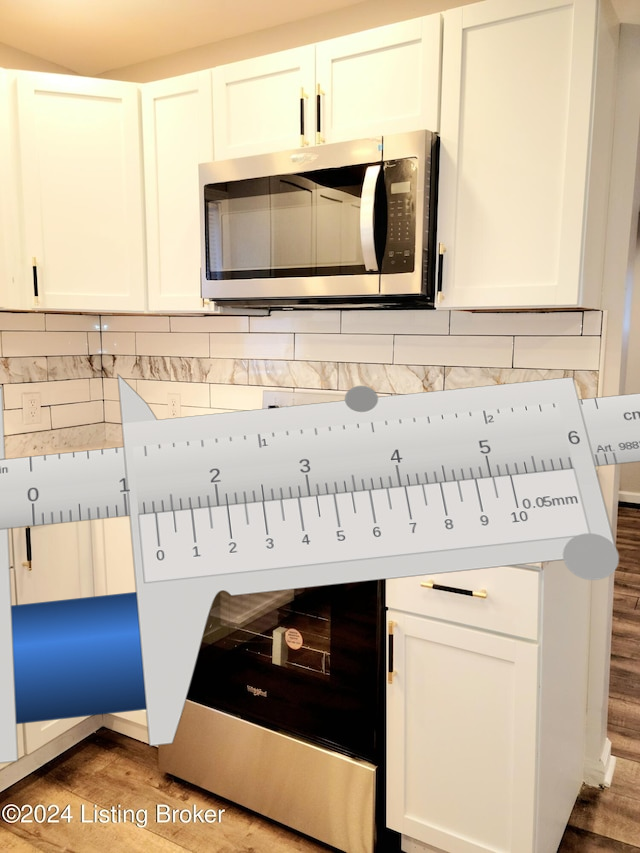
13.2 mm
